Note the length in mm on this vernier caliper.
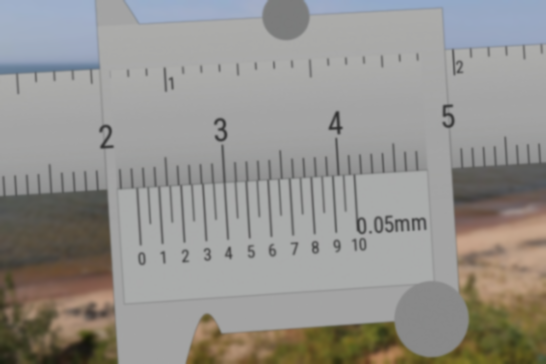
22.4 mm
